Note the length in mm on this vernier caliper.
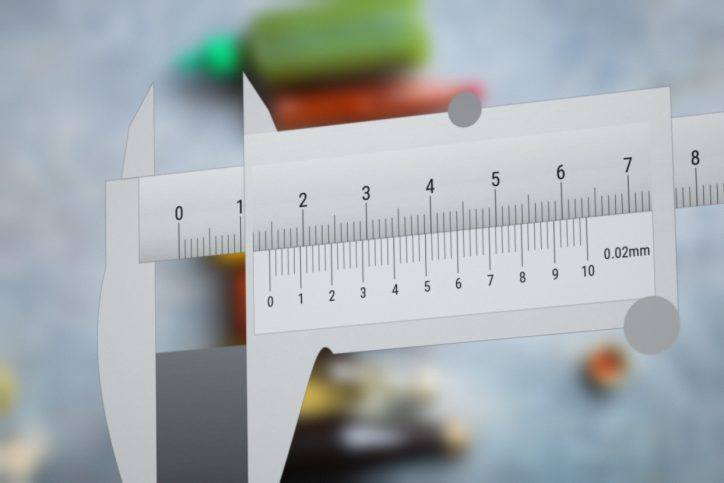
14.6 mm
